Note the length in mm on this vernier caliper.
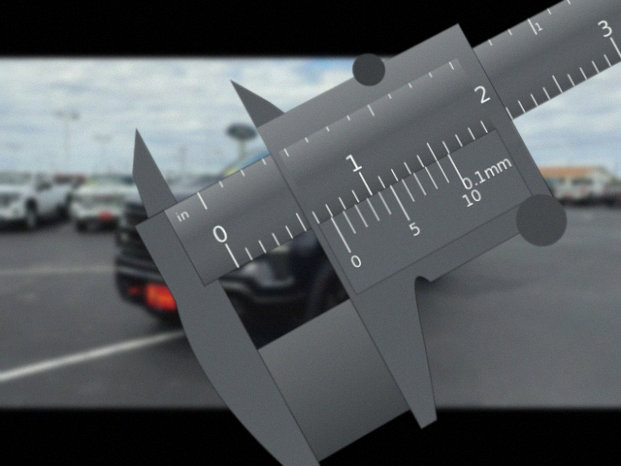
6.9 mm
